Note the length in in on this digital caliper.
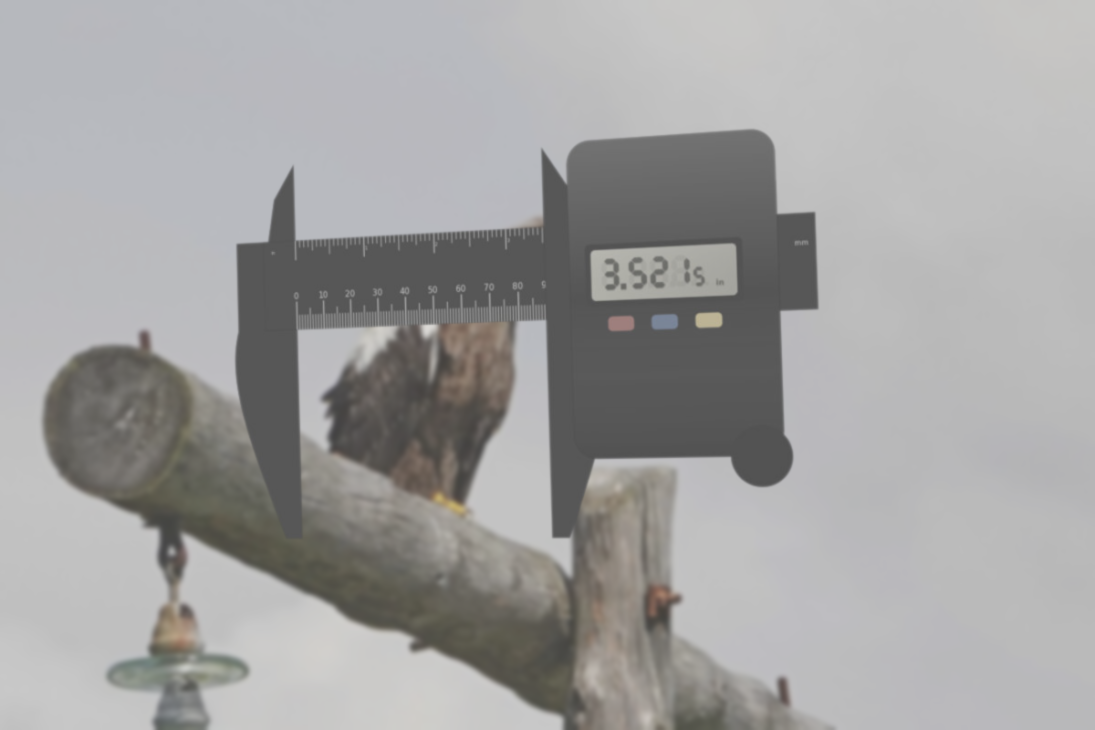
3.5215 in
